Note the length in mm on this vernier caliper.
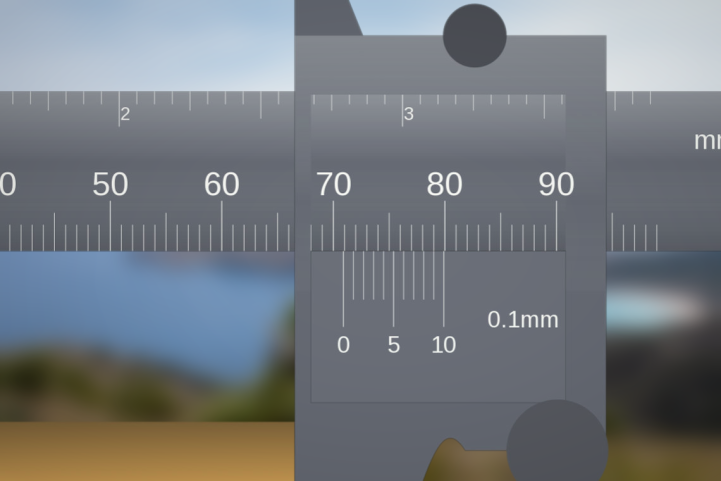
70.9 mm
